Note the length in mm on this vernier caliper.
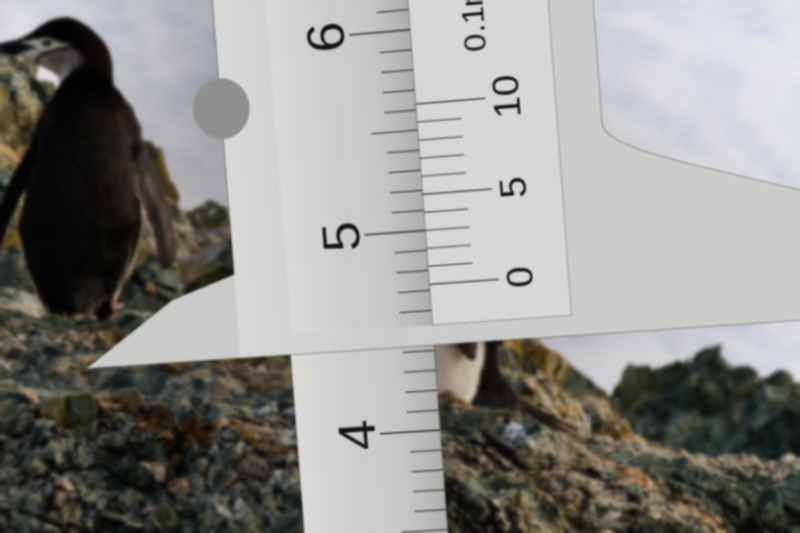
47.3 mm
